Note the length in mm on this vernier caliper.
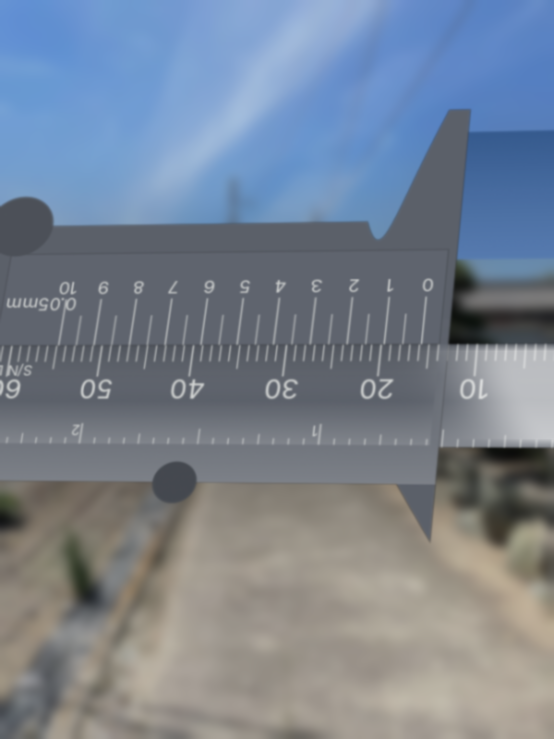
15.8 mm
